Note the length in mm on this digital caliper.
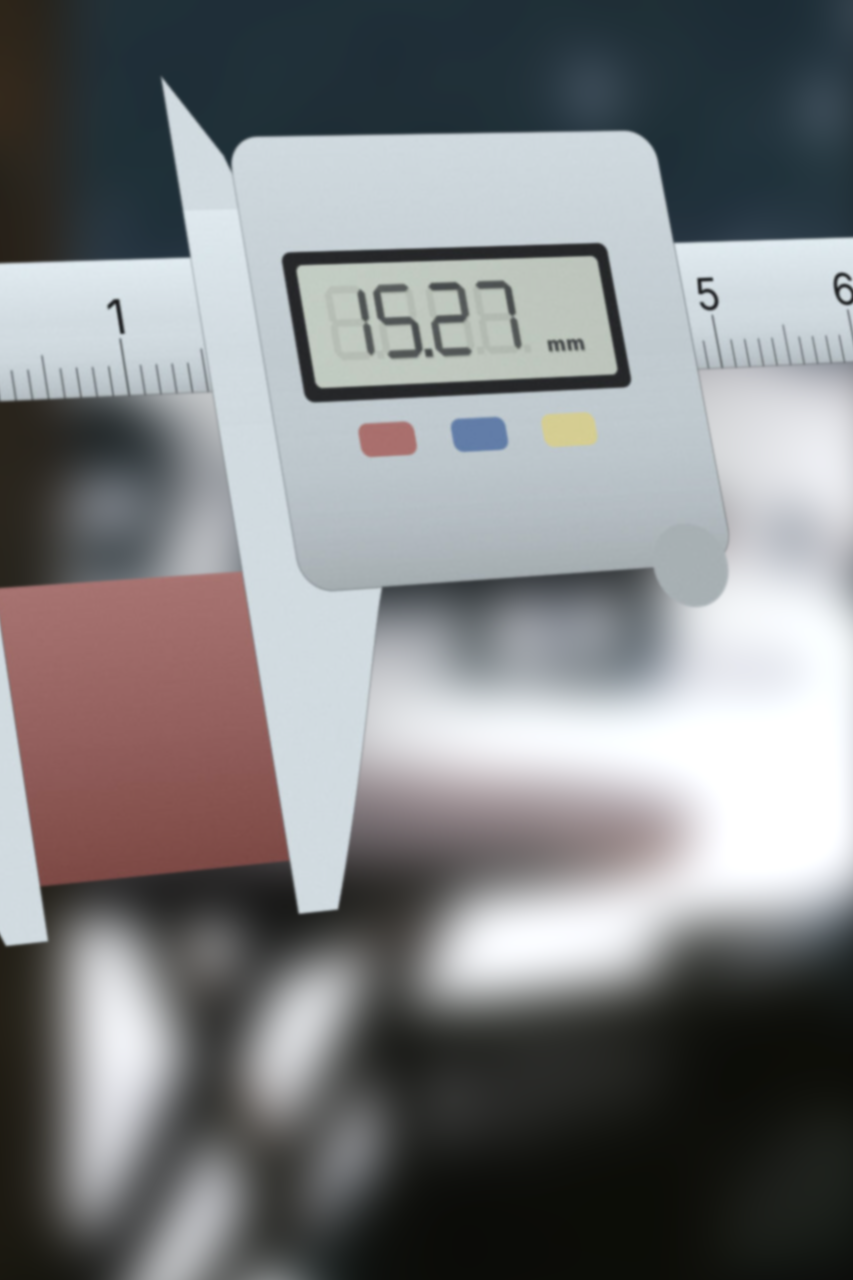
15.27 mm
